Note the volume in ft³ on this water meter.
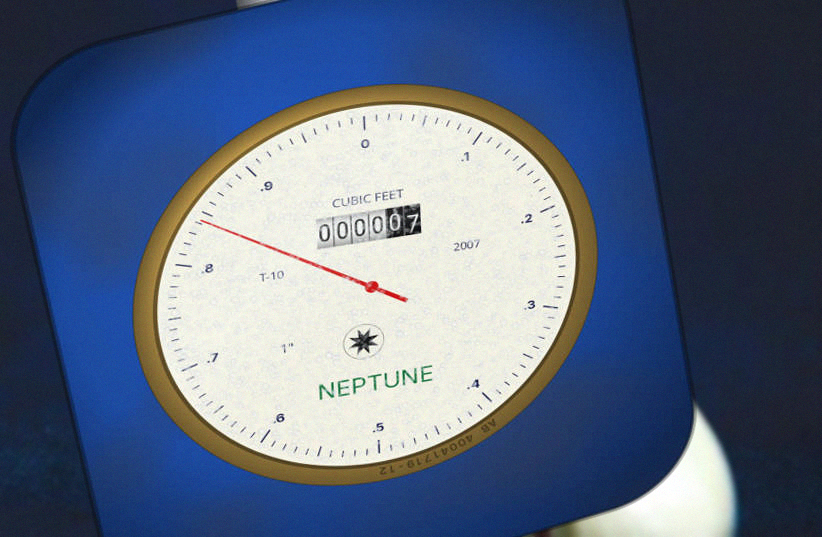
6.84 ft³
